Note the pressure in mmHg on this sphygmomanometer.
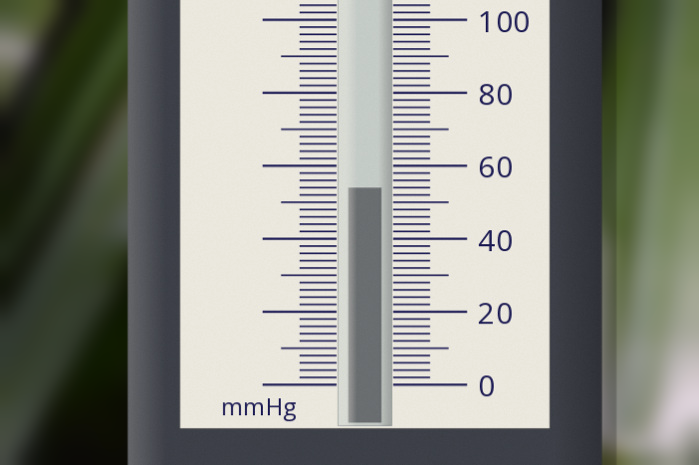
54 mmHg
